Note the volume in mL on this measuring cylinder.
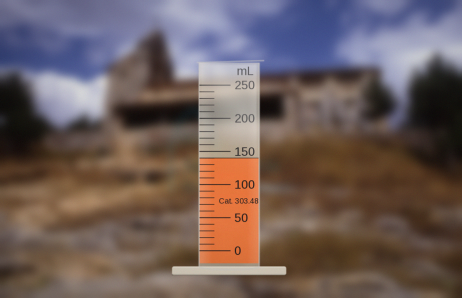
140 mL
